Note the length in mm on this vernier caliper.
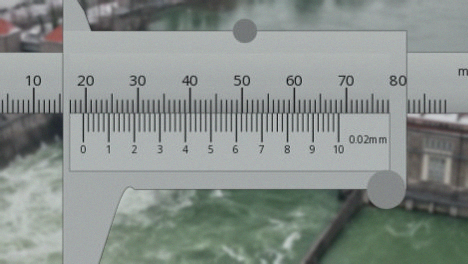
19.5 mm
